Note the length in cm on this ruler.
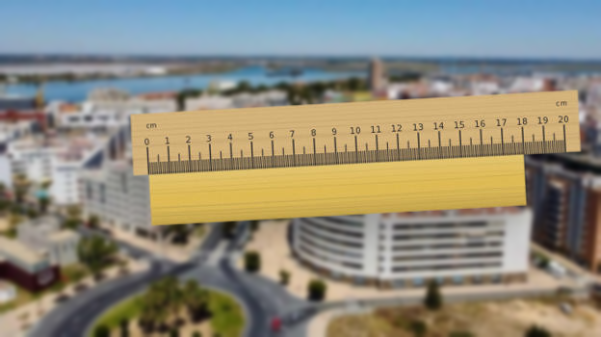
18 cm
